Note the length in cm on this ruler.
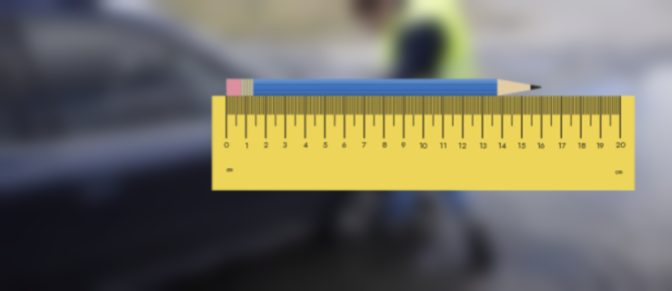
16 cm
